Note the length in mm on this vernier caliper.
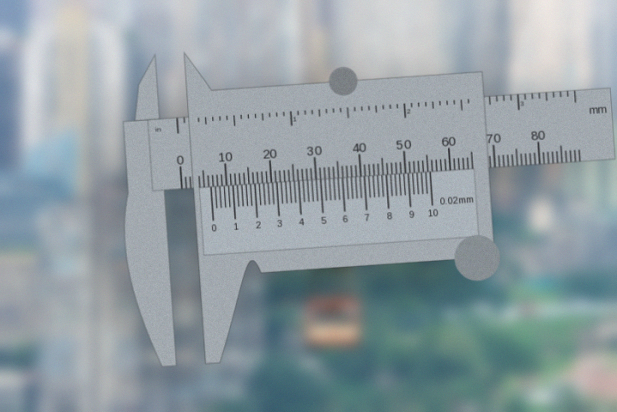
6.5 mm
